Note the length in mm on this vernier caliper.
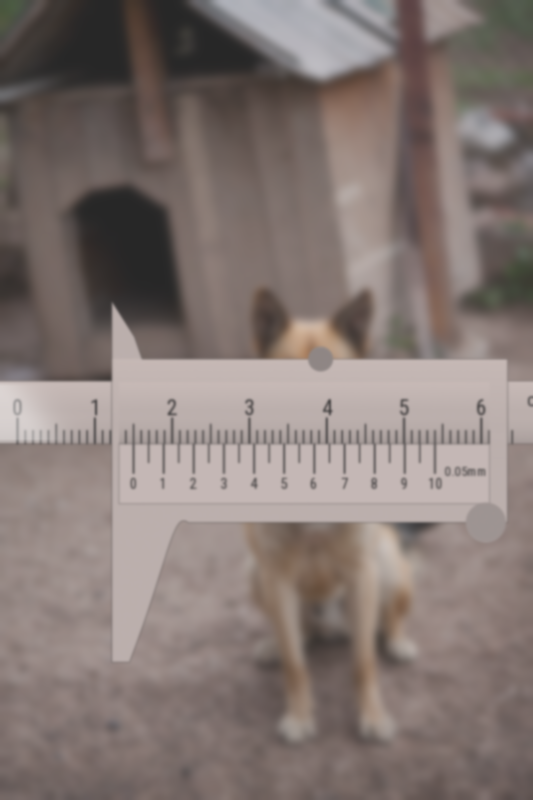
15.0 mm
